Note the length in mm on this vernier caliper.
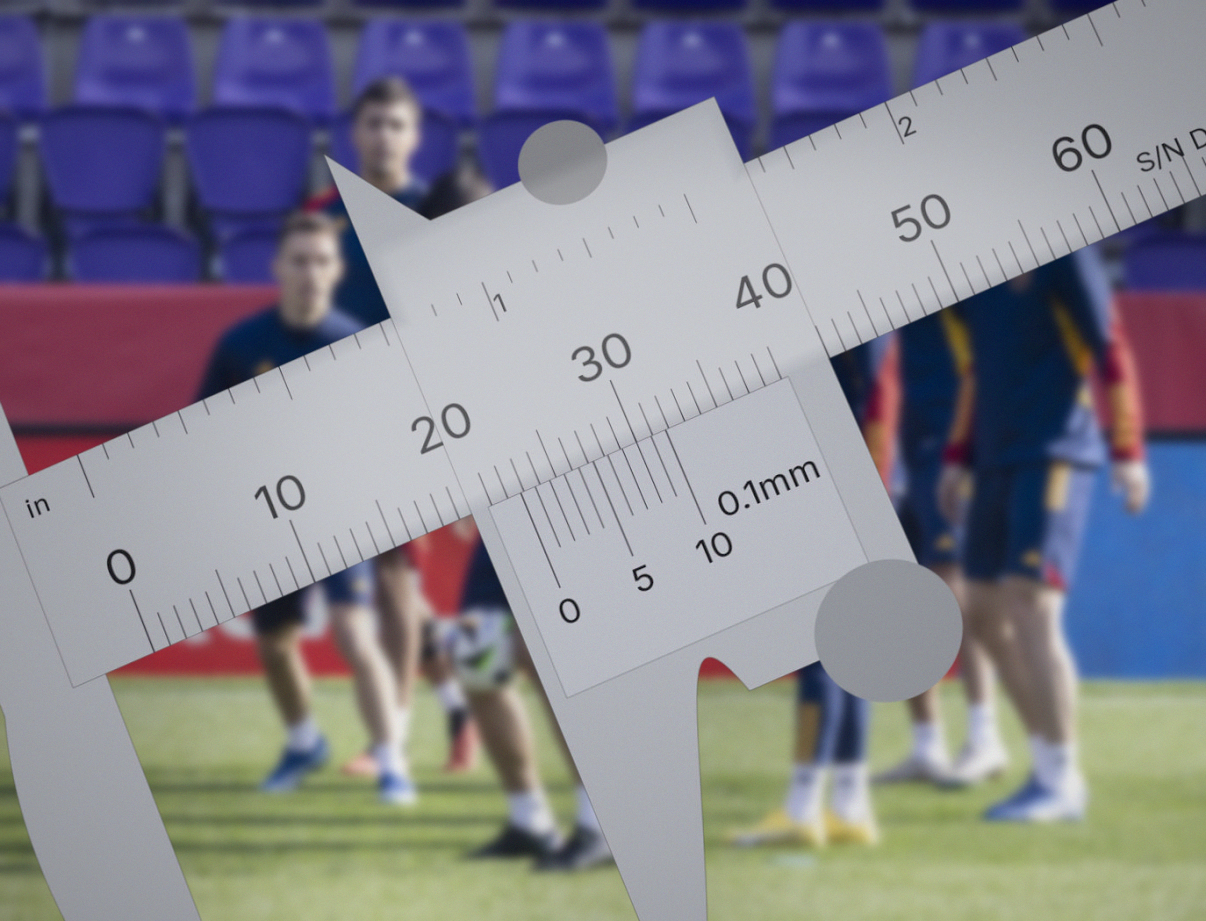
22.8 mm
